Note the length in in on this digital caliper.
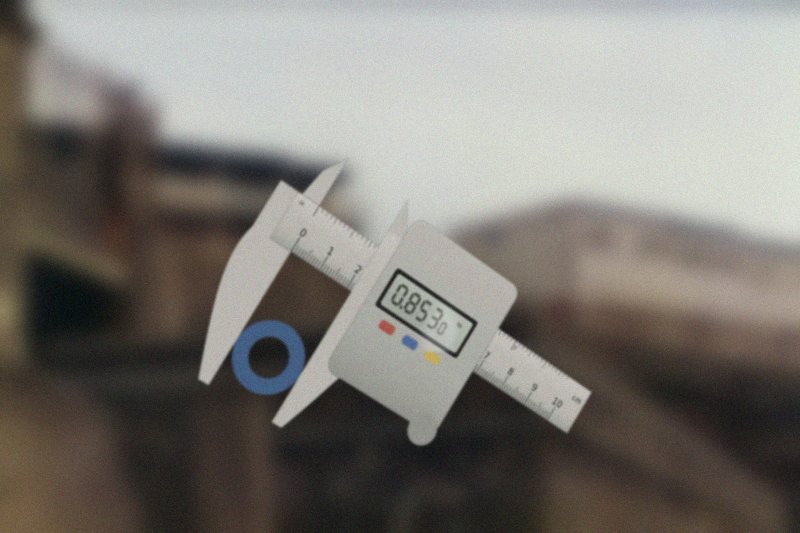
0.8530 in
